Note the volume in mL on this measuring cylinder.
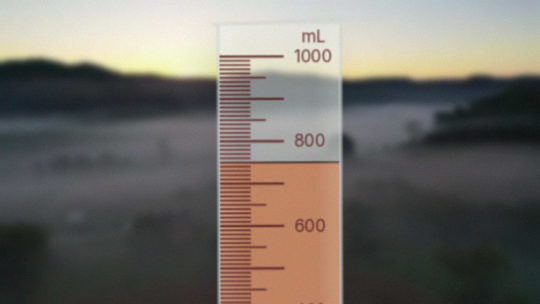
750 mL
